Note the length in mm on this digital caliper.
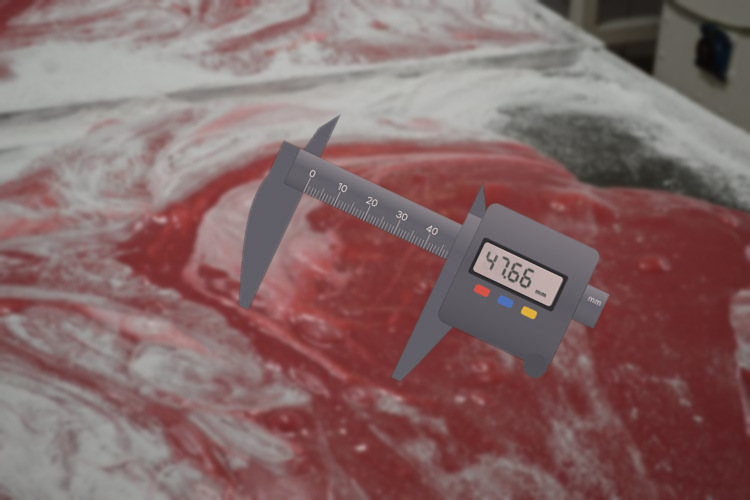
47.66 mm
